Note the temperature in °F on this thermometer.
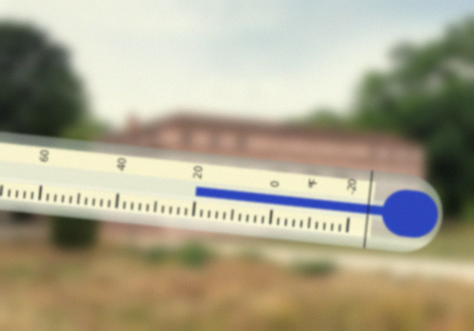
20 °F
